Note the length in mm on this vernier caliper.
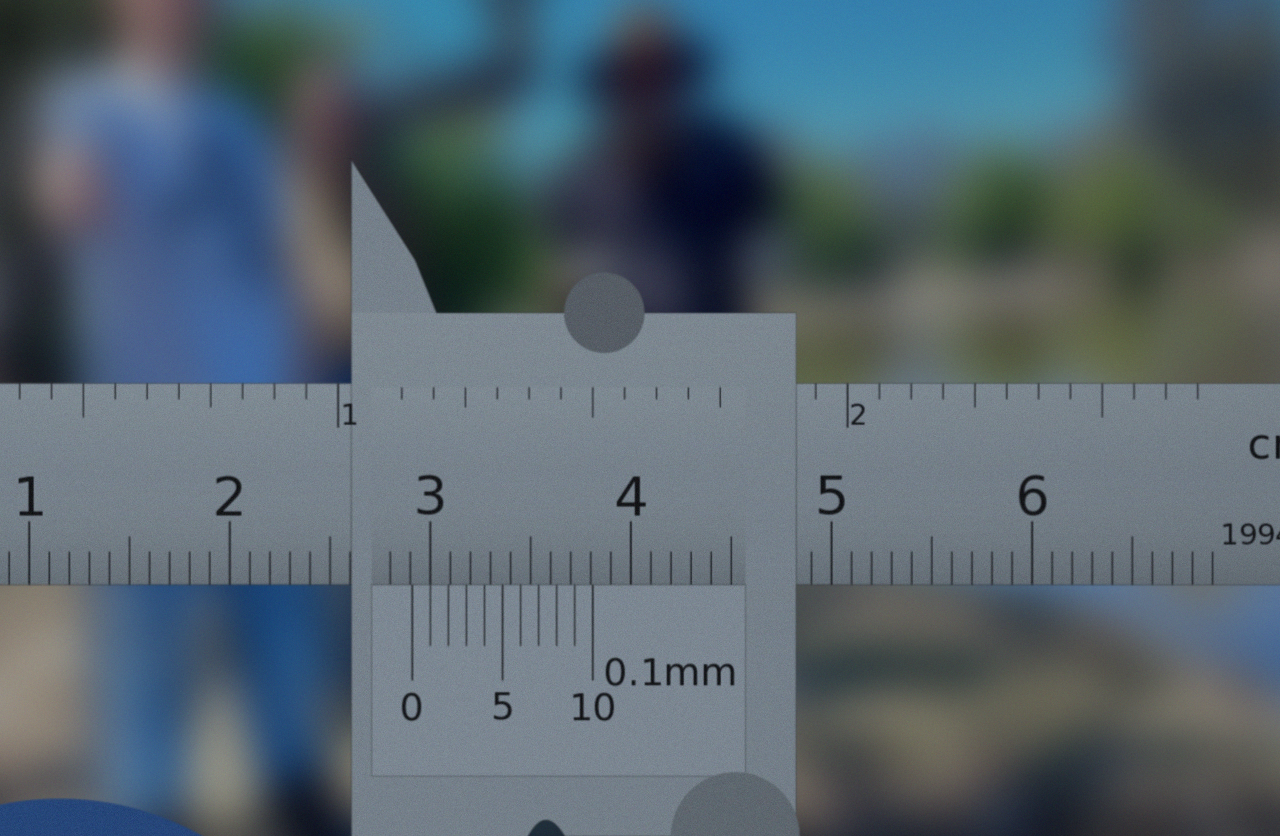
29.1 mm
